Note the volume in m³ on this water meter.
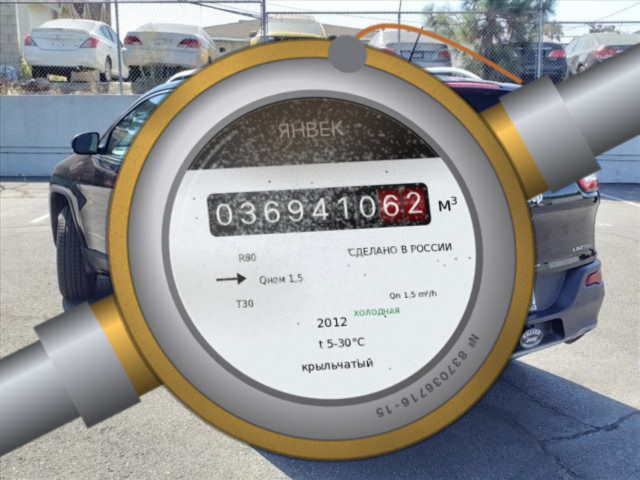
369410.62 m³
